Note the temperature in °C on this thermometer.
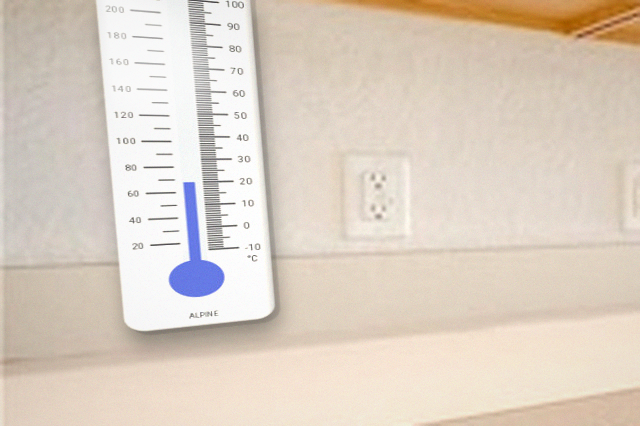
20 °C
